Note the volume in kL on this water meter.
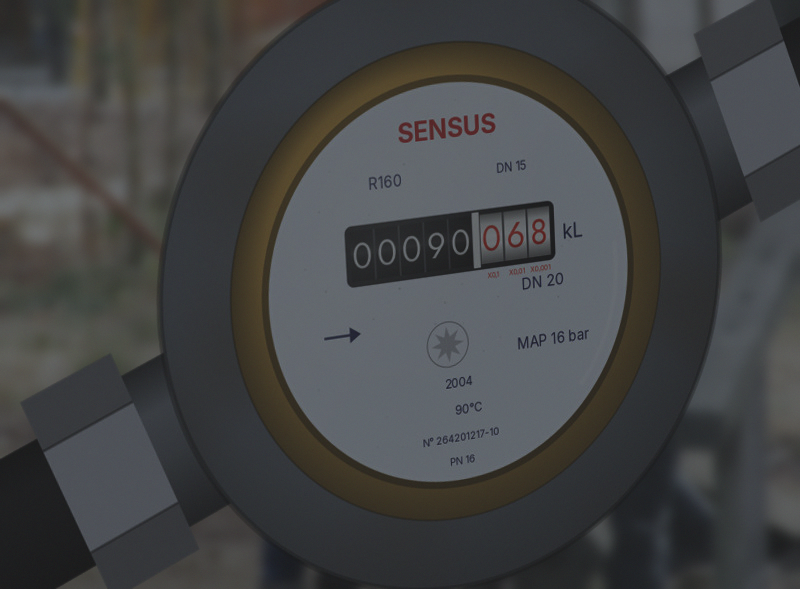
90.068 kL
